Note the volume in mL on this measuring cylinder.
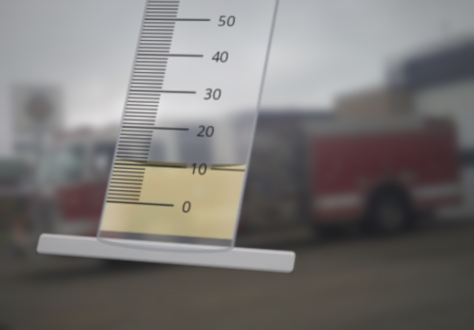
10 mL
